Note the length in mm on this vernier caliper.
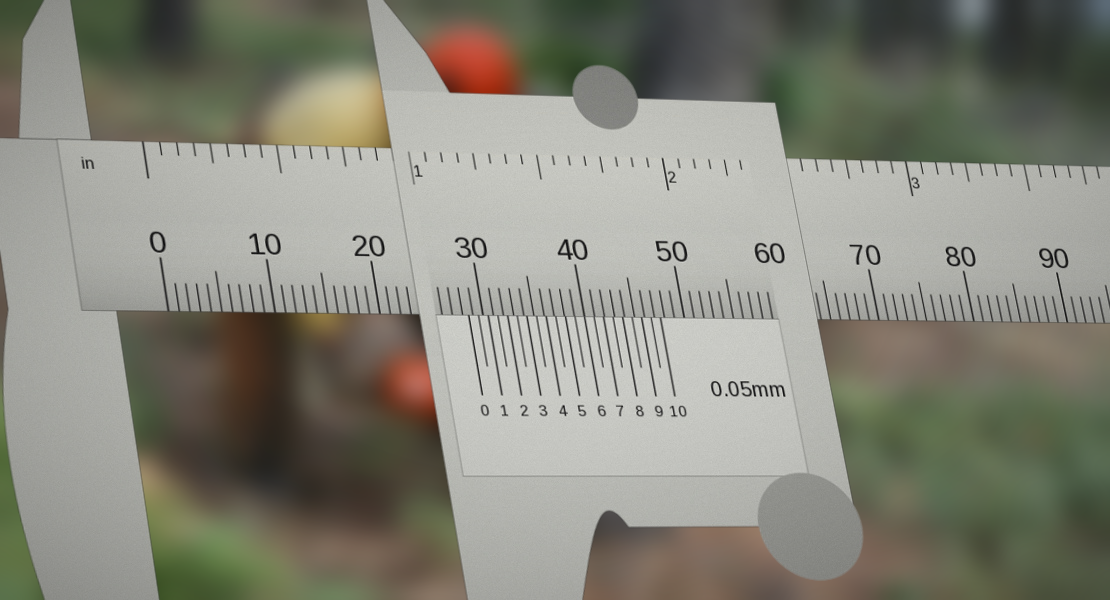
28.6 mm
